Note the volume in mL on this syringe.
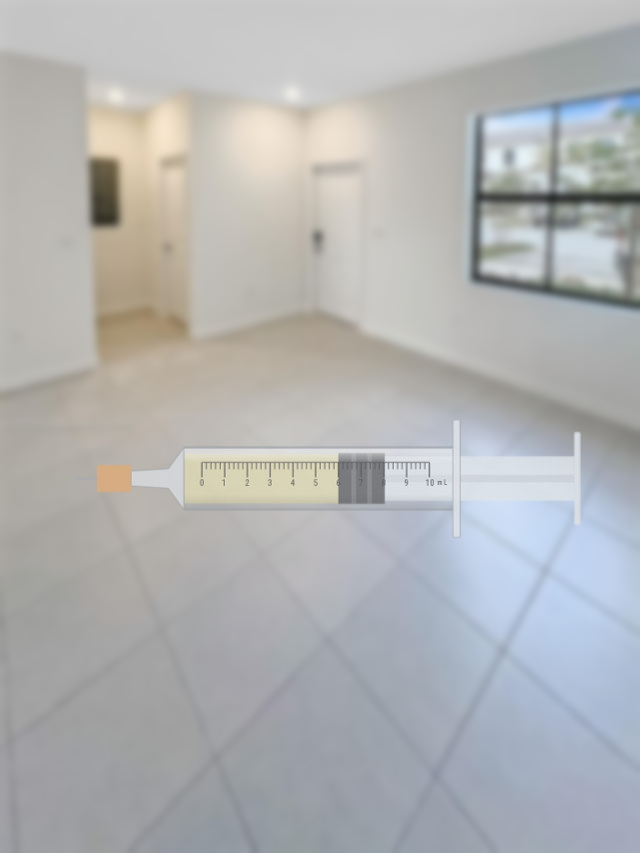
6 mL
